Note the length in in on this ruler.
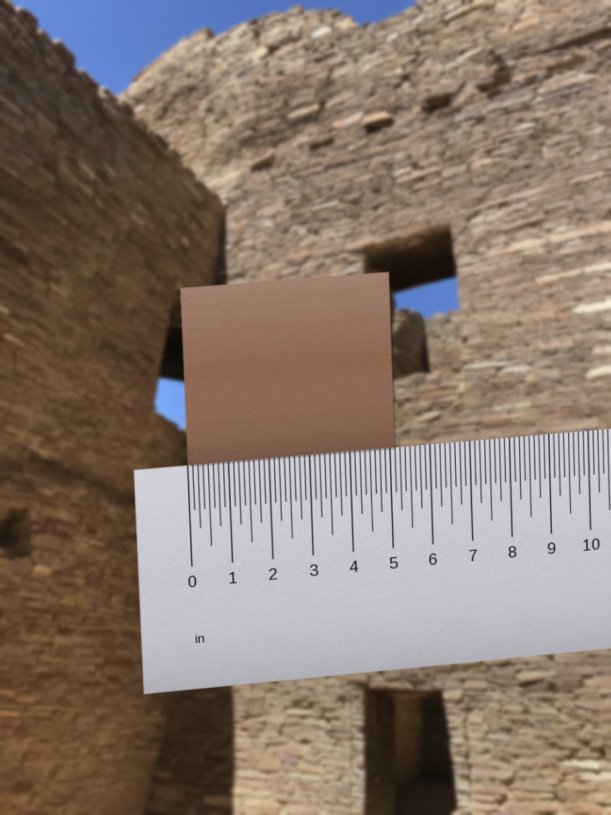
5.125 in
